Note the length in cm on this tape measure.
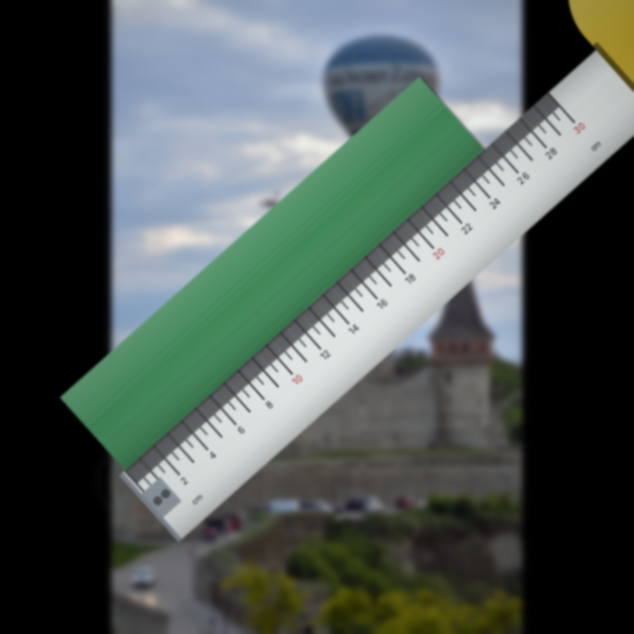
25.5 cm
